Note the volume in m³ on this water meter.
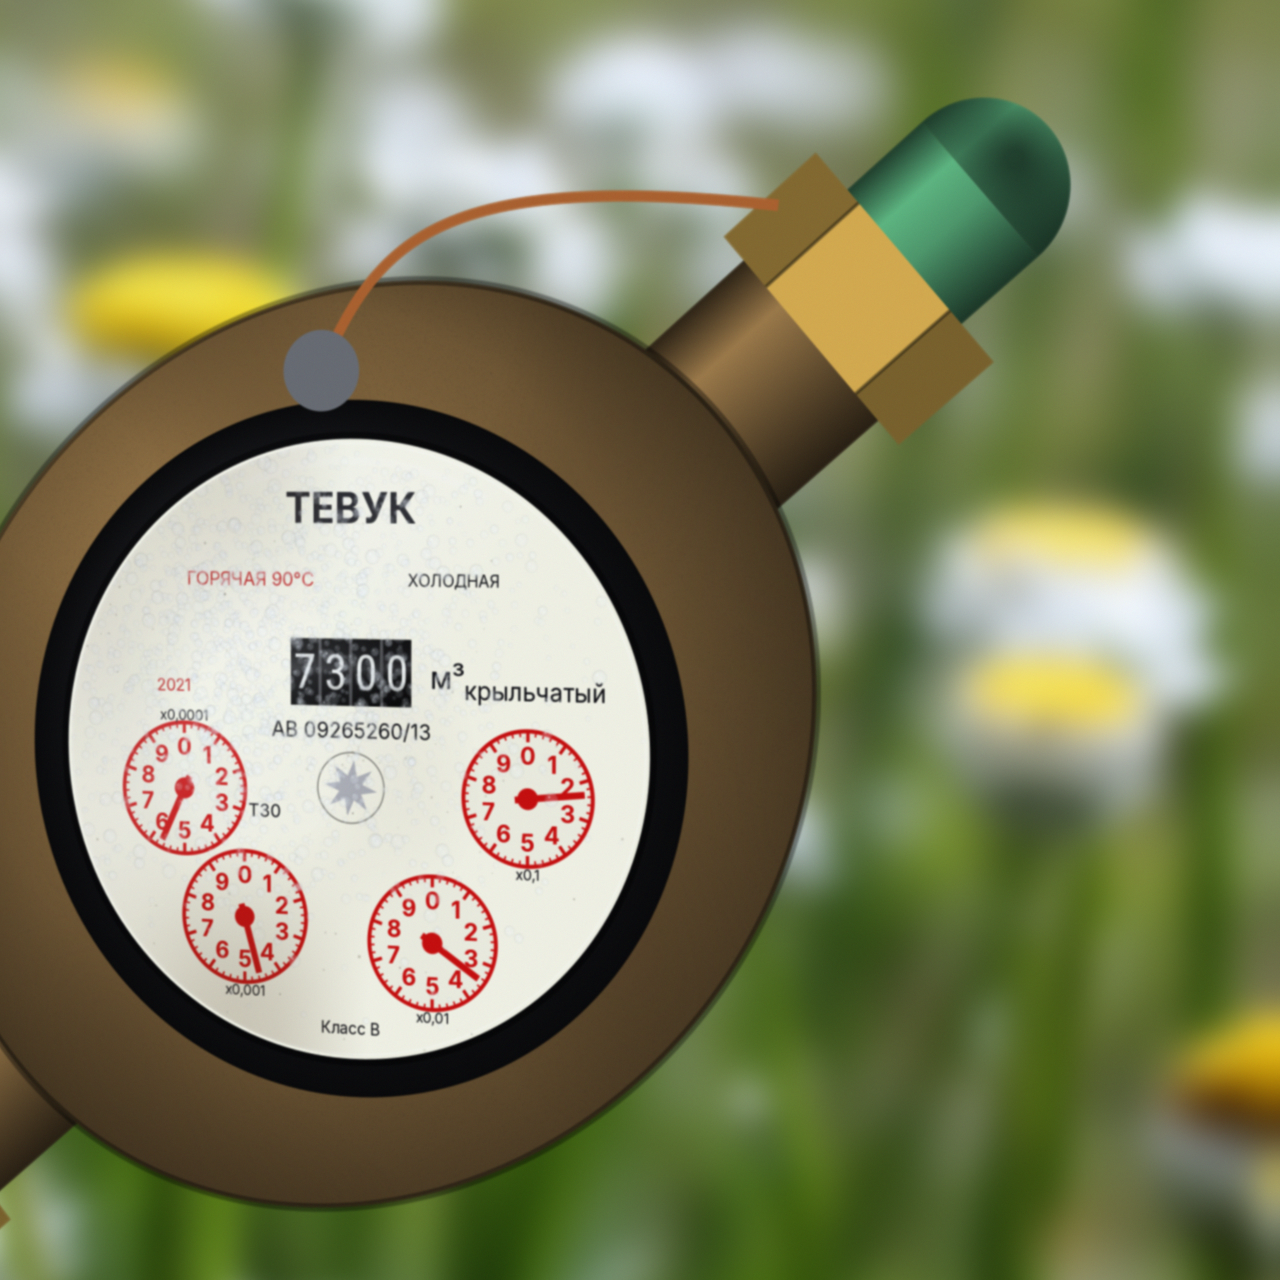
7300.2345 m³
